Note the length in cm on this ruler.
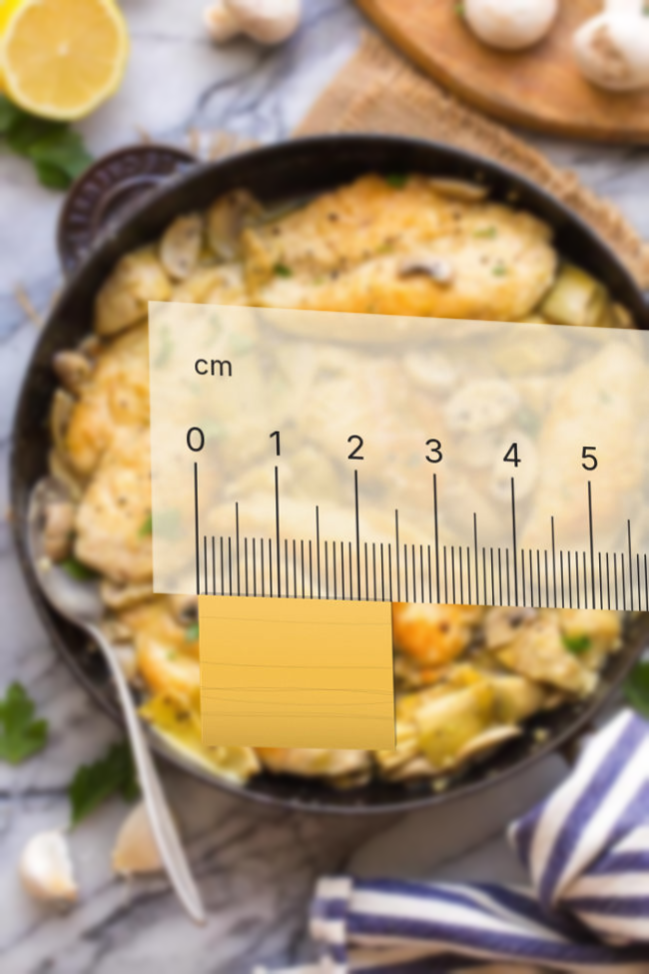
2.4 cm
